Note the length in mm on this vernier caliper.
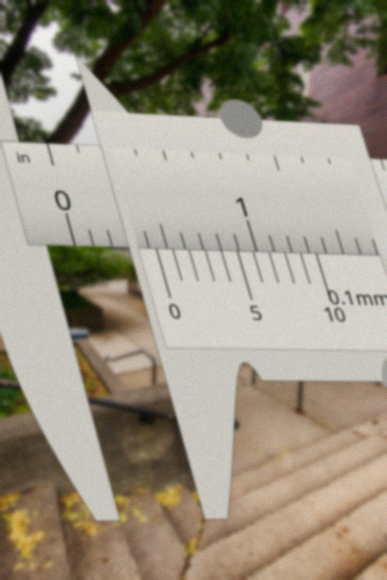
4.4 mm
